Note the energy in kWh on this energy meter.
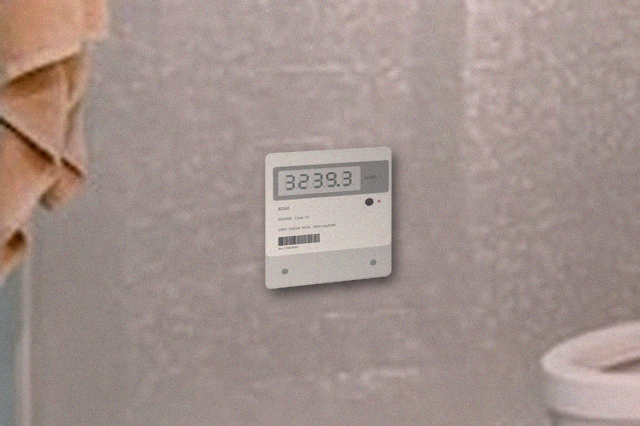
3239.3 kWh
